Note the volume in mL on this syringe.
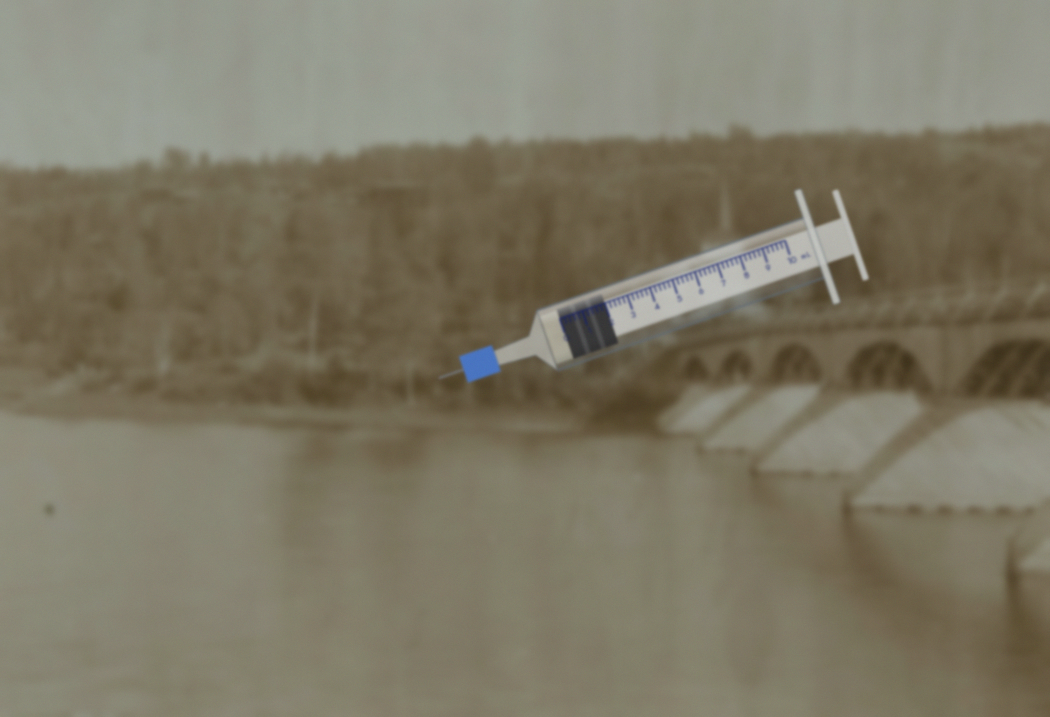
0 mL
